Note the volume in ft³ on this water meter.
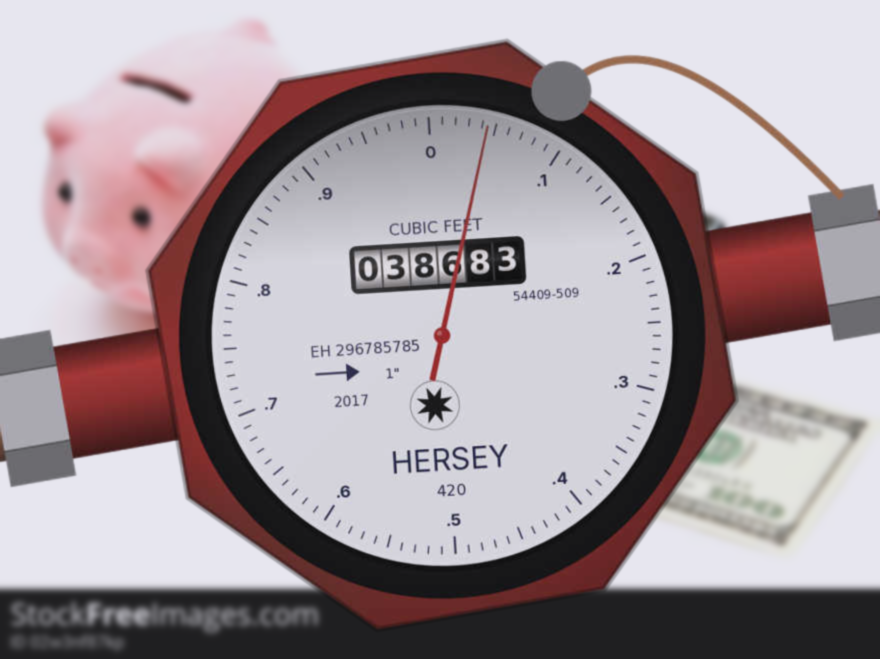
38683.04 ft³
